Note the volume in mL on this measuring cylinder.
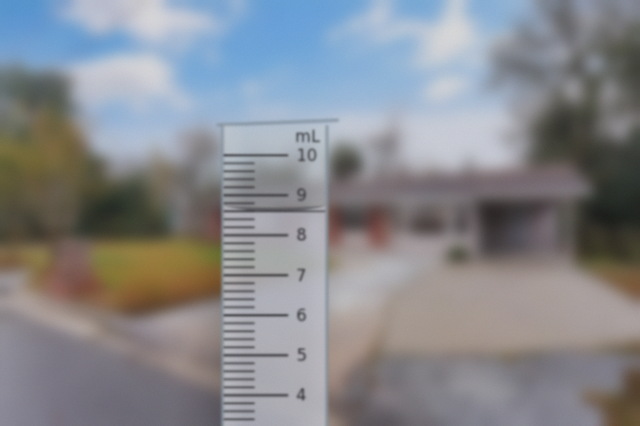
8.6 mL
